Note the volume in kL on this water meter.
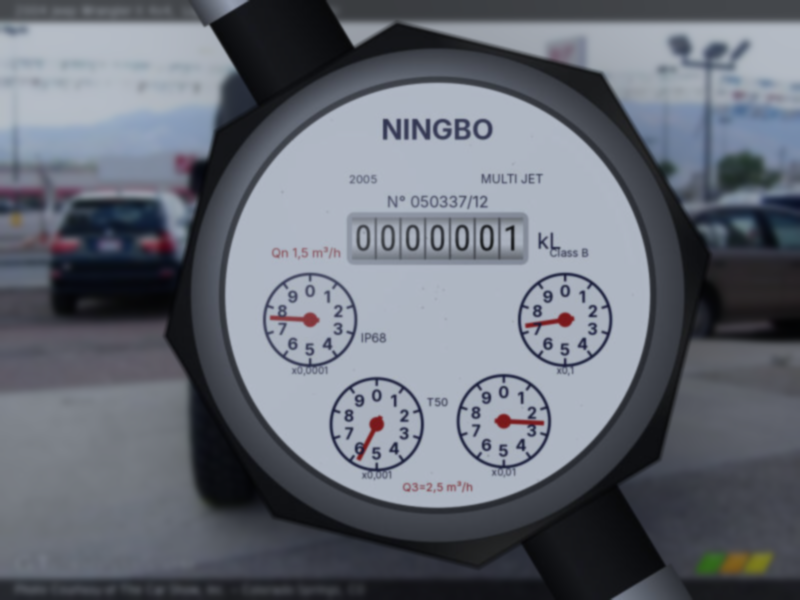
1.7257 kL
